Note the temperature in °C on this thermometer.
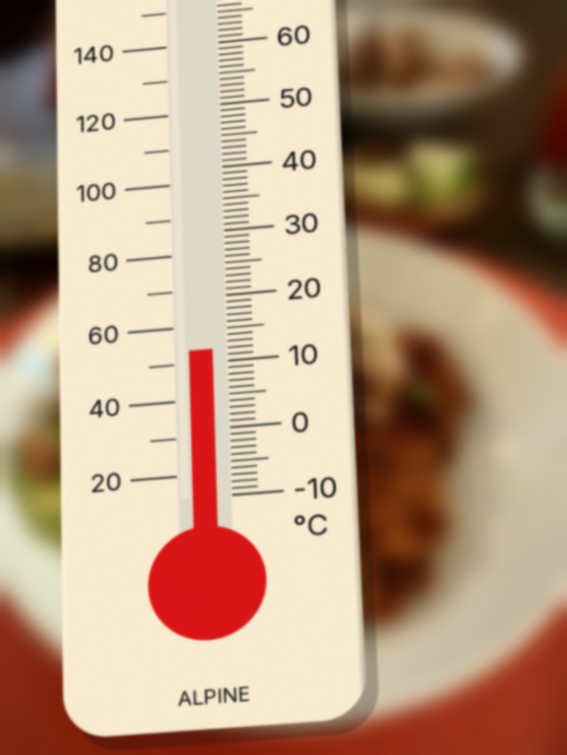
12 °C
